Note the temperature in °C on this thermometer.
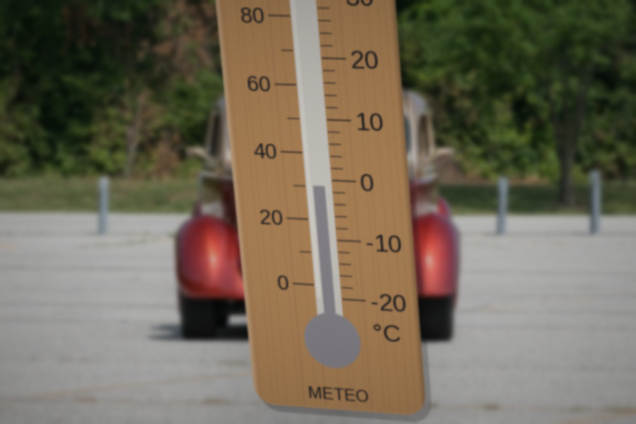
-1 °C
